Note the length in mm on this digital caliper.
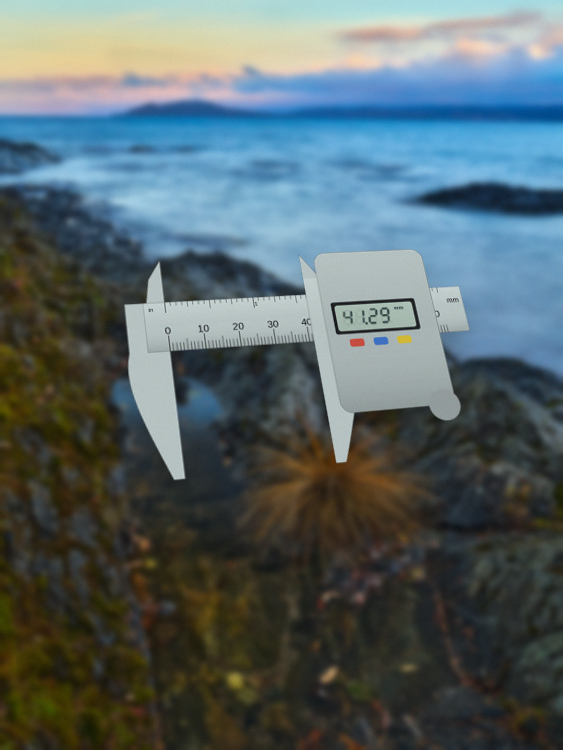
41.29 mm
